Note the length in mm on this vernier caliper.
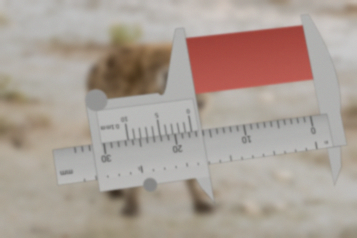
17.6 mm
